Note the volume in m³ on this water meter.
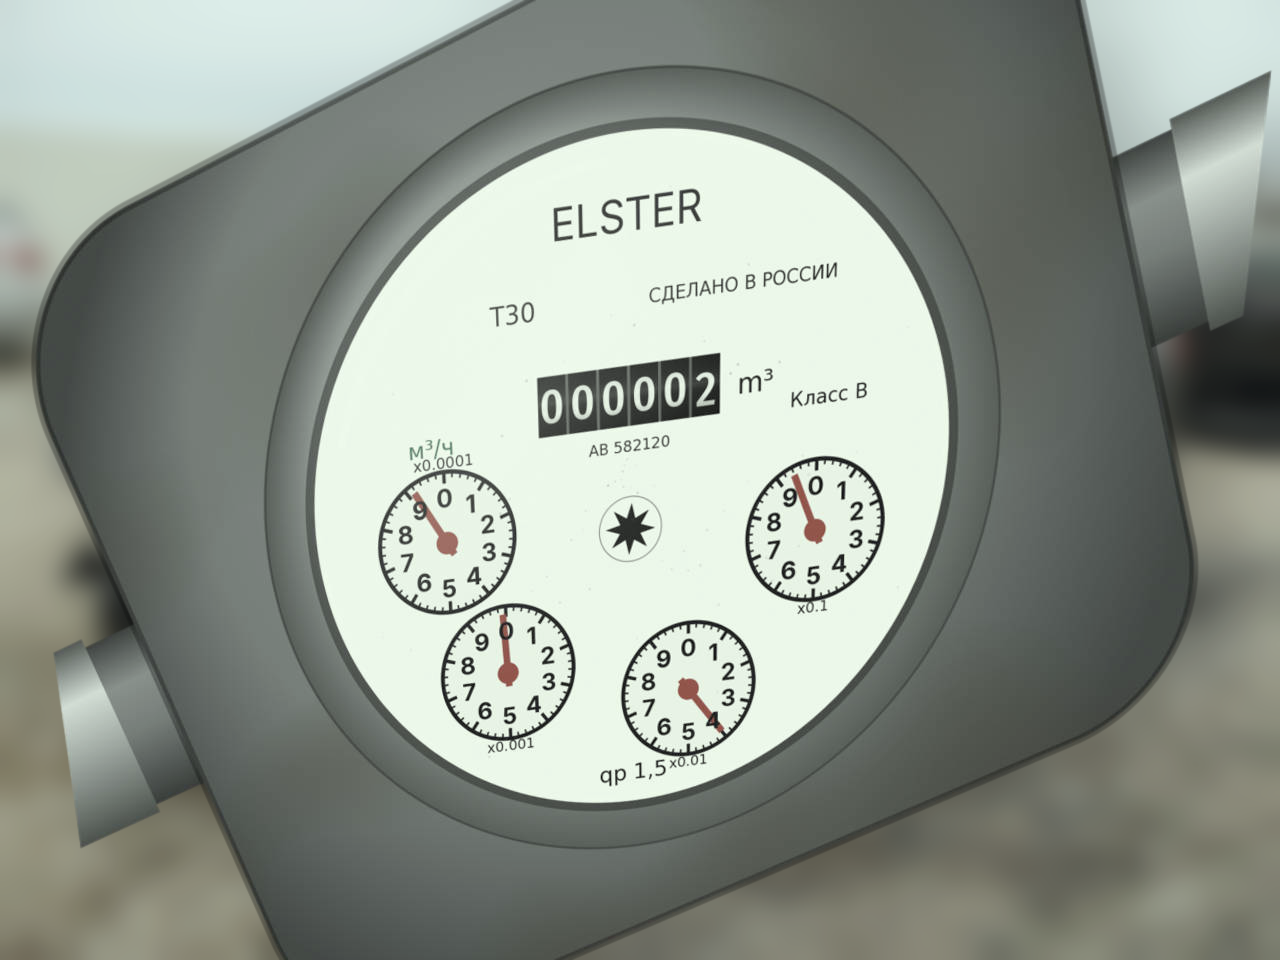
1.9399 m³
